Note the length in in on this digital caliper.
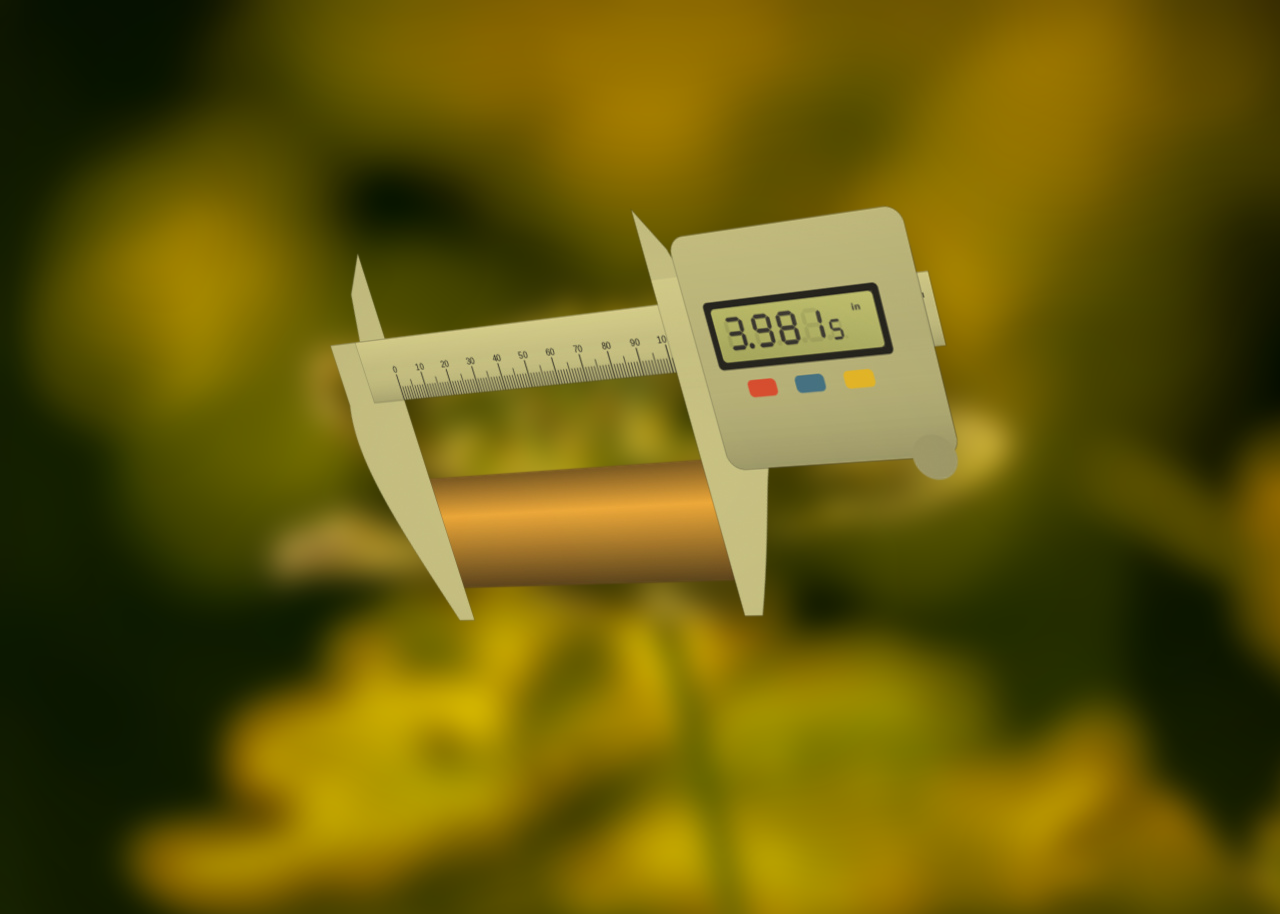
3.9815 in
